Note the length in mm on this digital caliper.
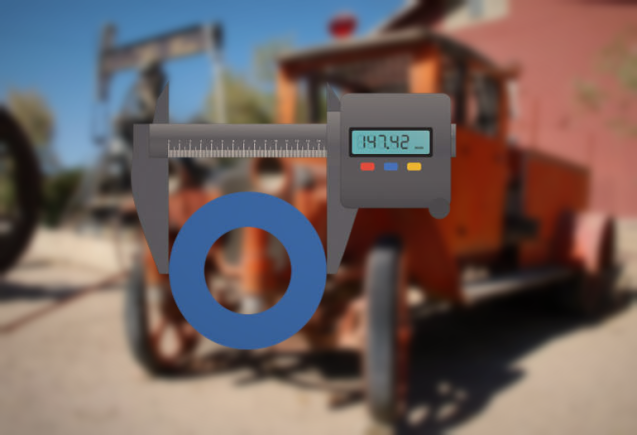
147.42 mm
